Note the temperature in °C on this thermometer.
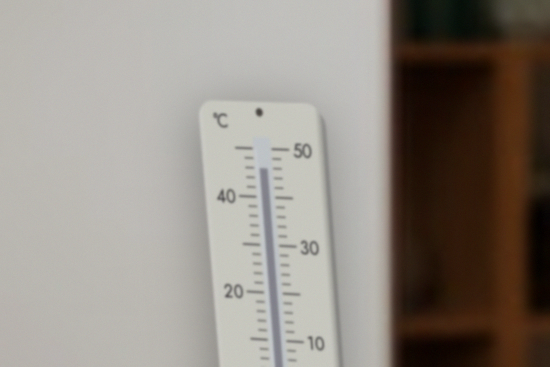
46 °C
